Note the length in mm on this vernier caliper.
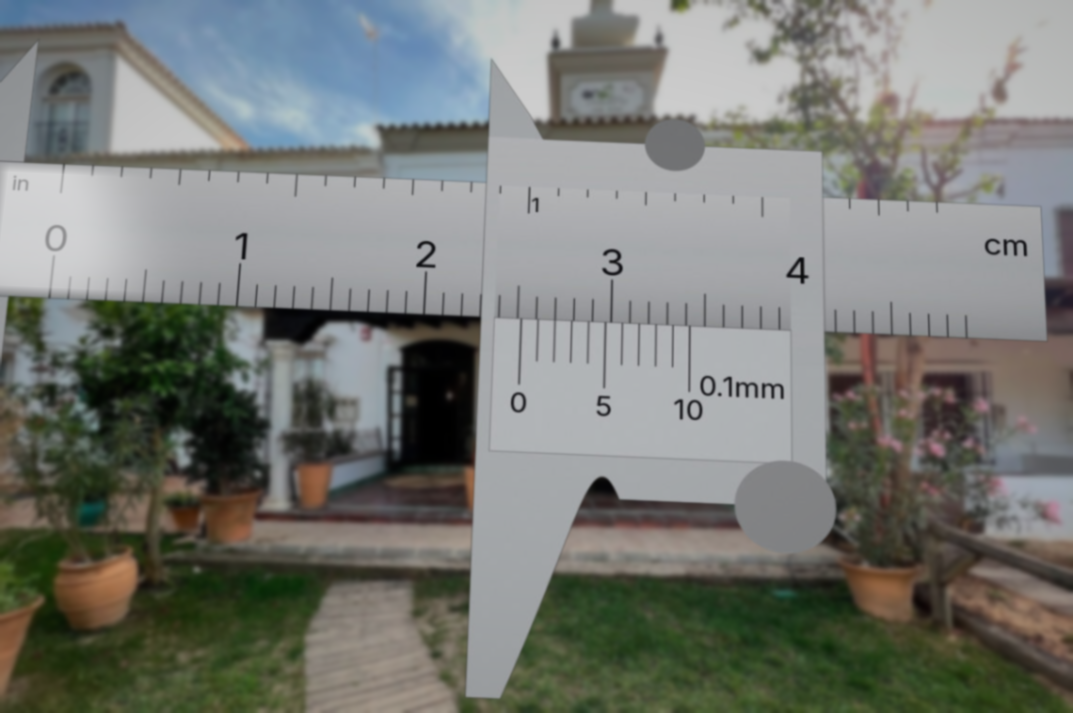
25.2 mm
